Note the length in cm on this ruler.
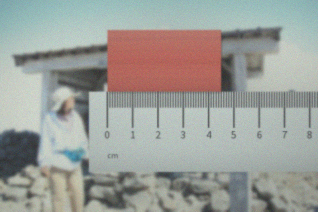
4.5 cm
